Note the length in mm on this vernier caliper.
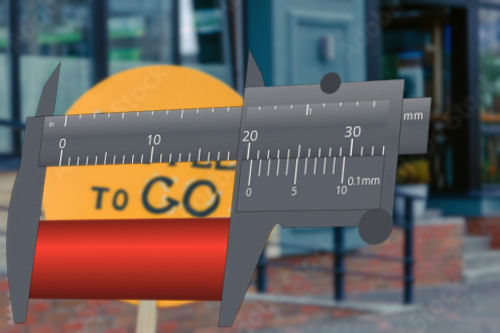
20.4 mm
